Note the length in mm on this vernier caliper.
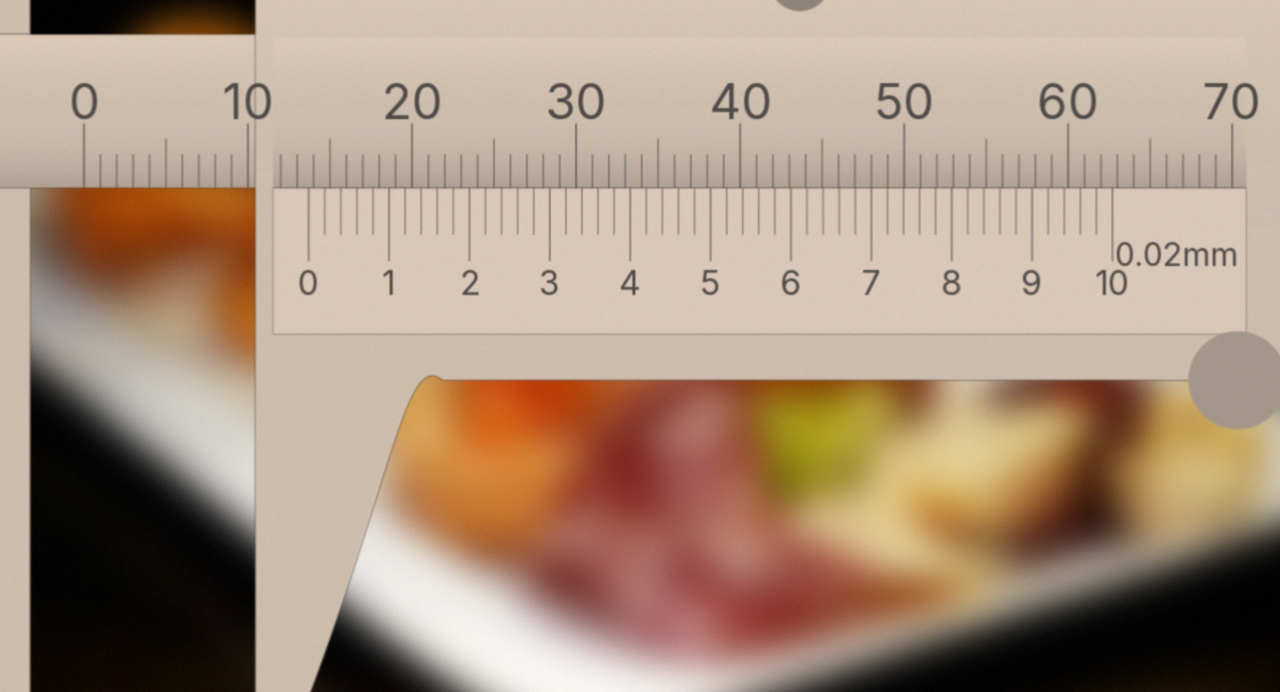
13.7 mm
